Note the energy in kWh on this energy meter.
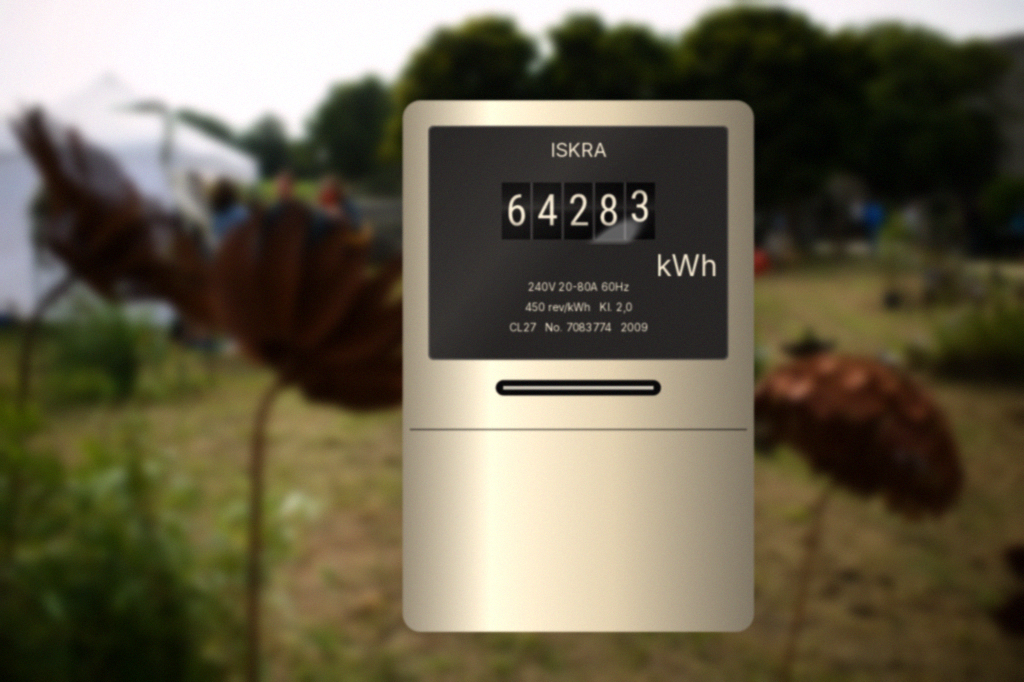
64283 kWh
